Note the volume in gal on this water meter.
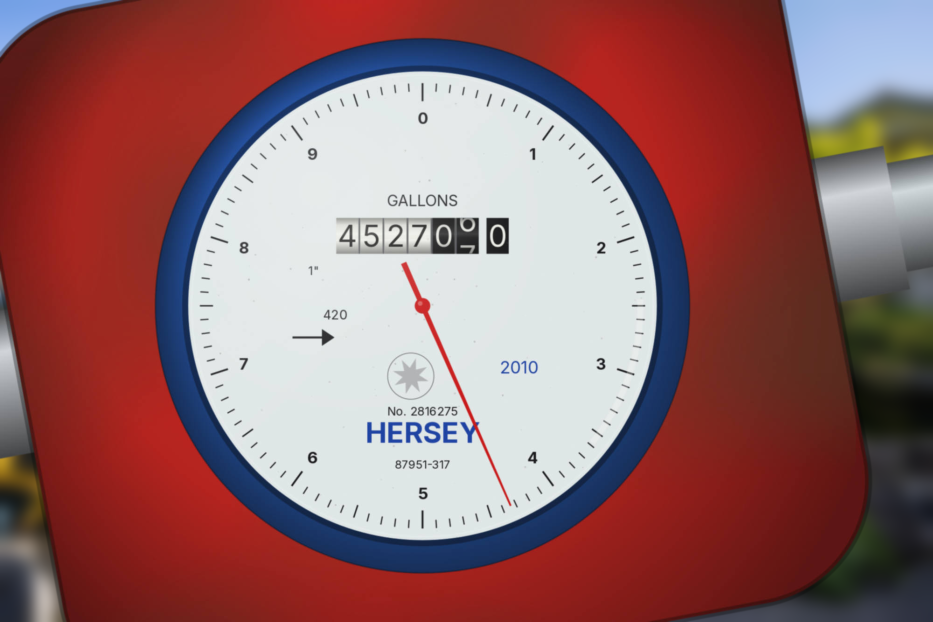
4527064.3 gal
